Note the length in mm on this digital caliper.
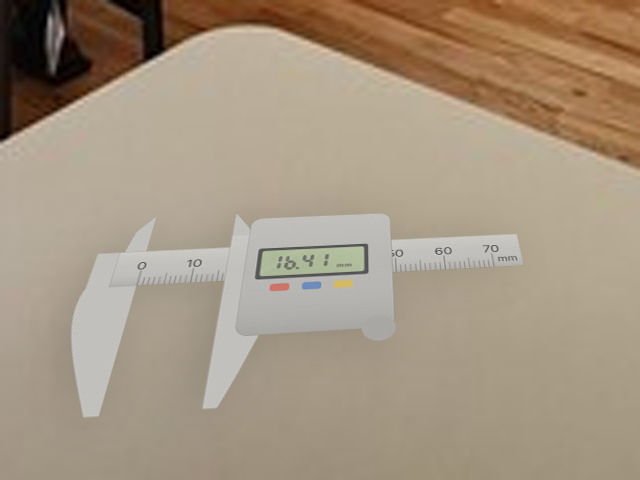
16.41 mm
